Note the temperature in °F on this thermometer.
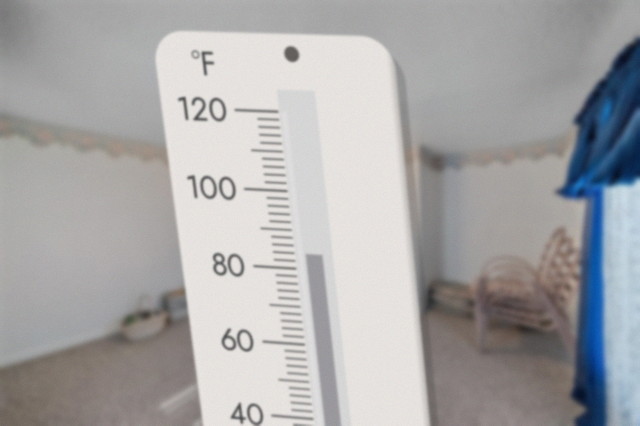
84 °F
